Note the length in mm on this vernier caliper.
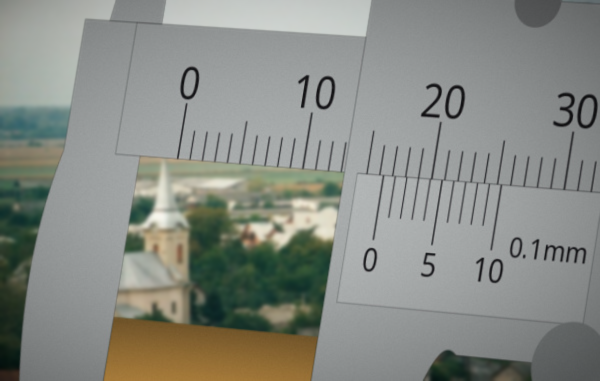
16.3 mm
